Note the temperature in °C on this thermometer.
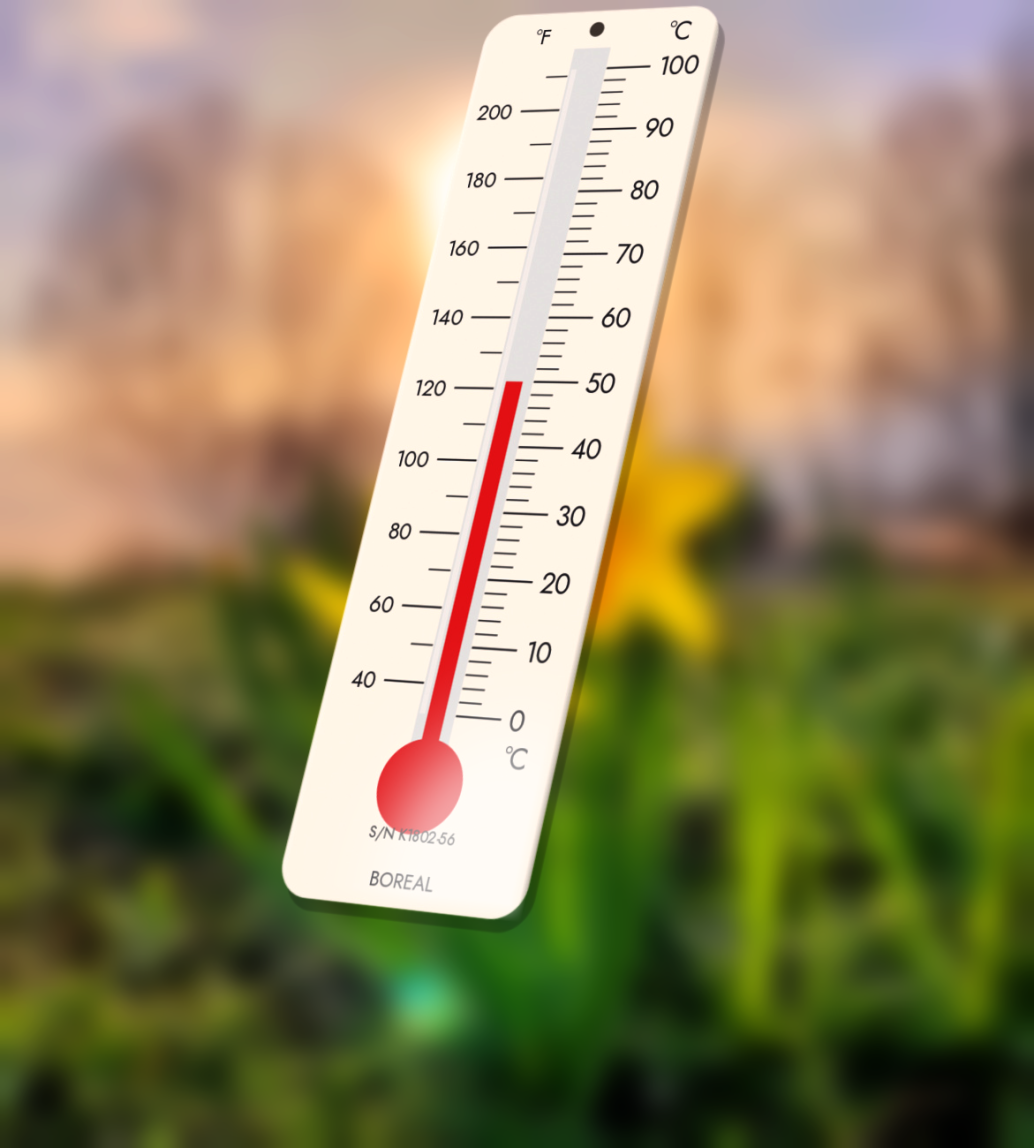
50 °C
